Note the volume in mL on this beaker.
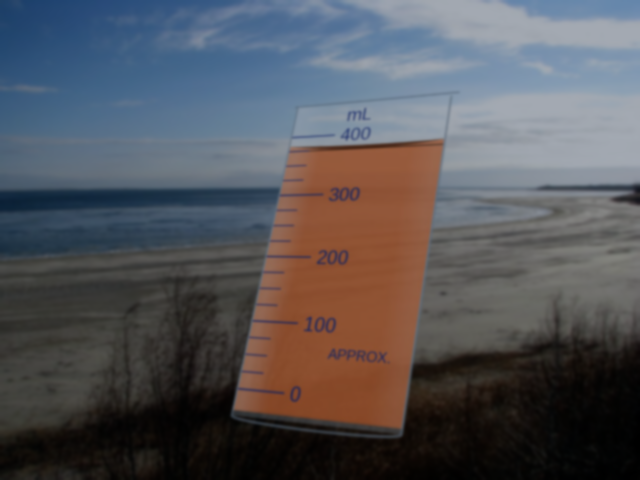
375 mL
